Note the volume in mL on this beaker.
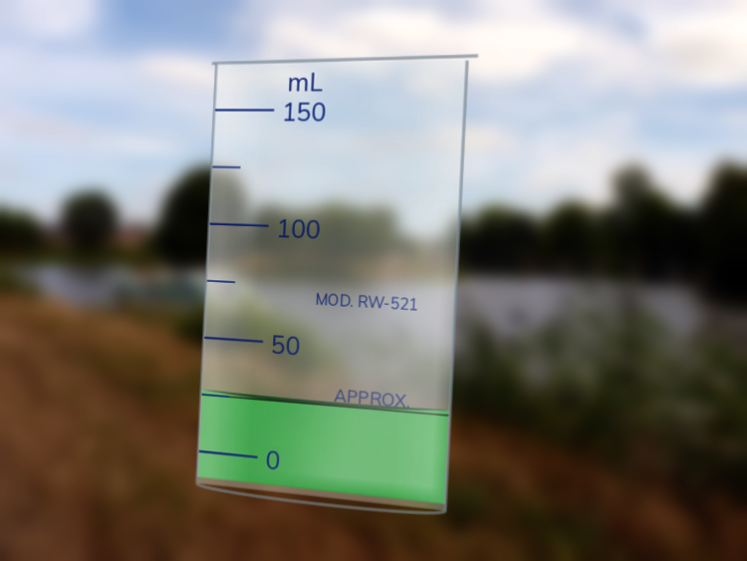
25 mL
